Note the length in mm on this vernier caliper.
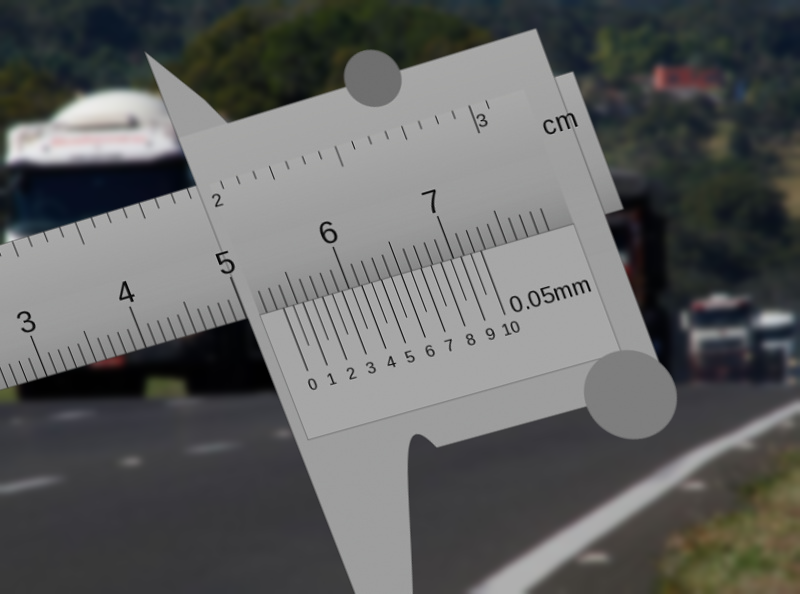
53.6 mm
